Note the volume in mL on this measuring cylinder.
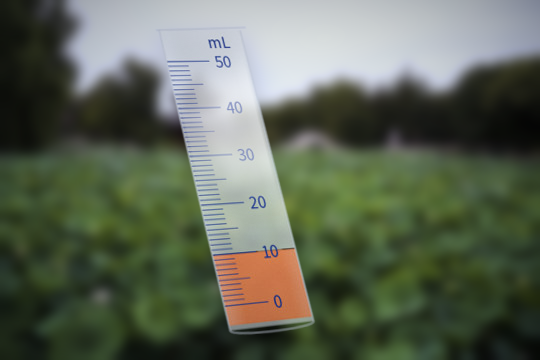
10 mL
